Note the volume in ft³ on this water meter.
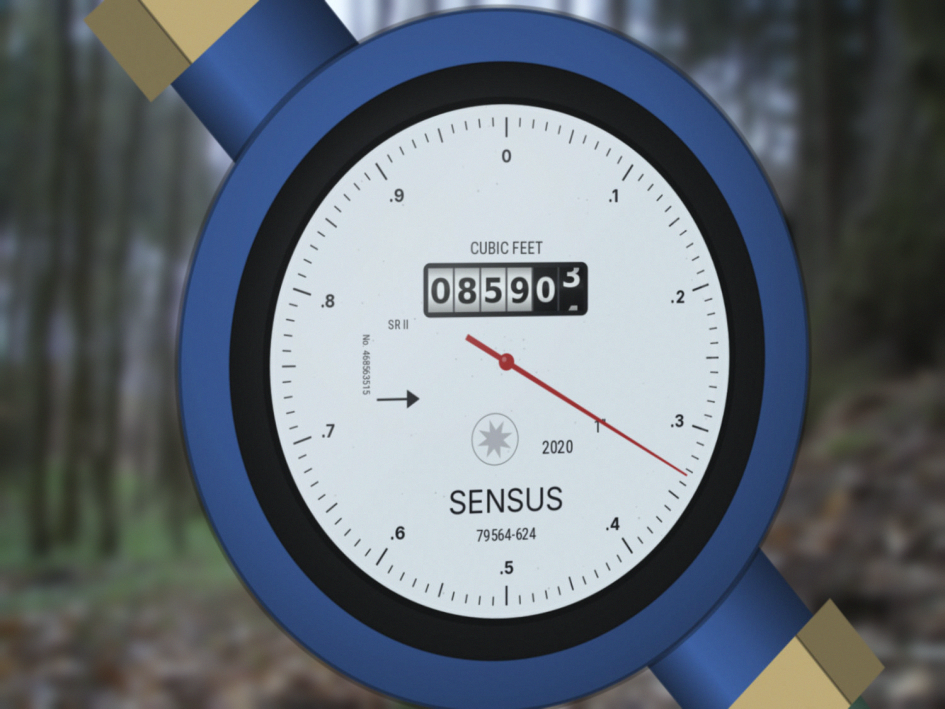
85903.33 ft³
